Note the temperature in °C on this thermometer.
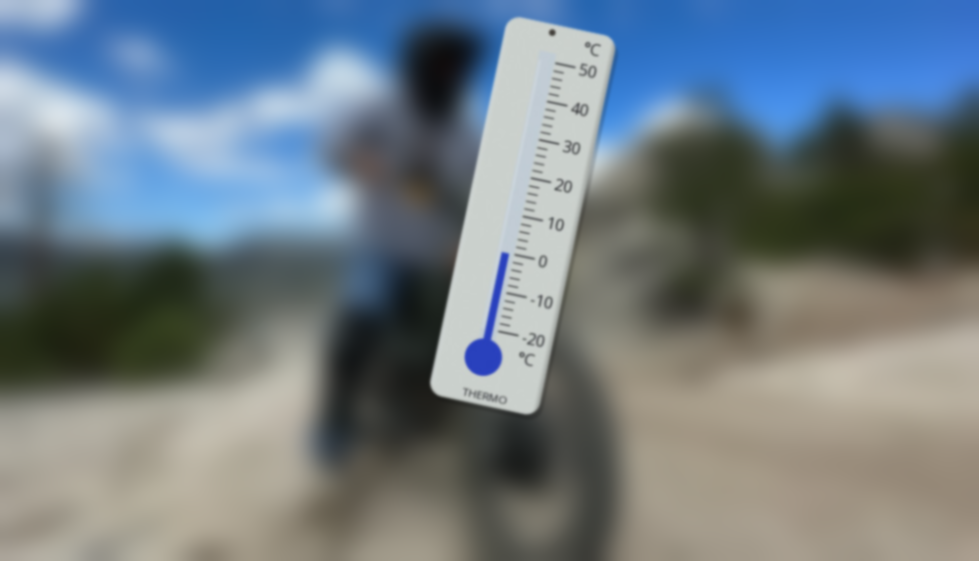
0 °C
